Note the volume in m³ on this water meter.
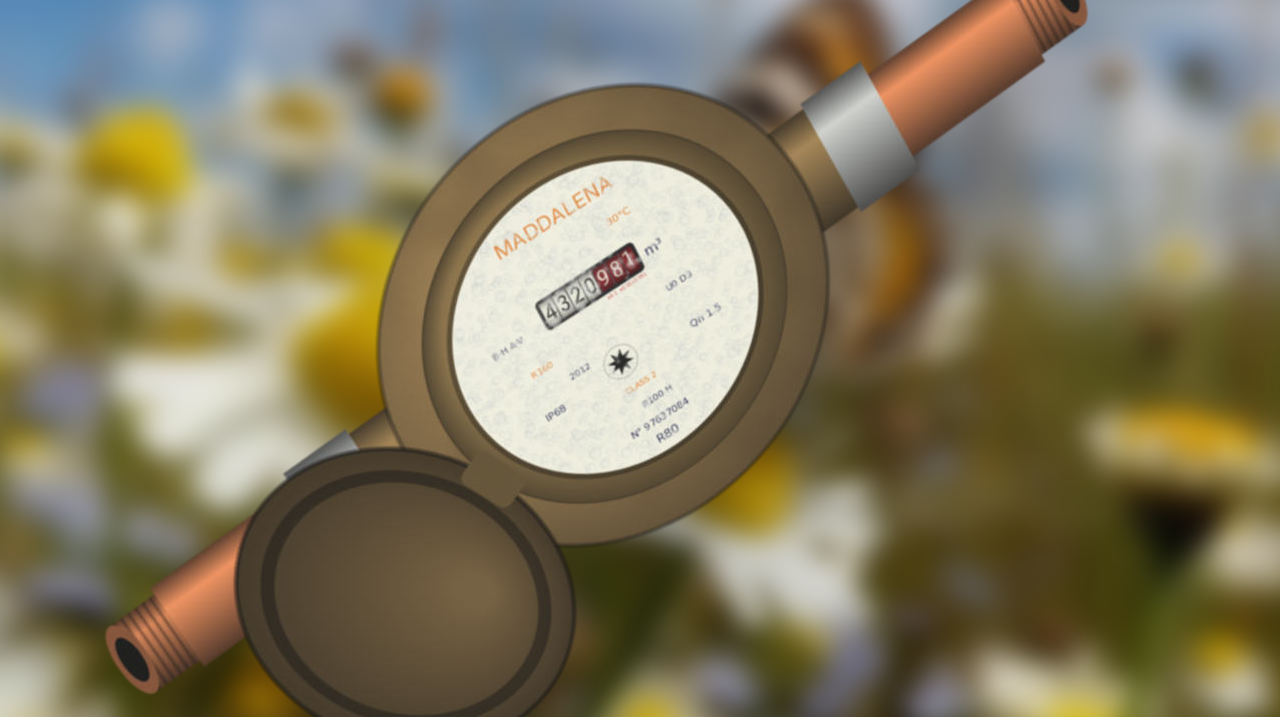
4320.981 m³
